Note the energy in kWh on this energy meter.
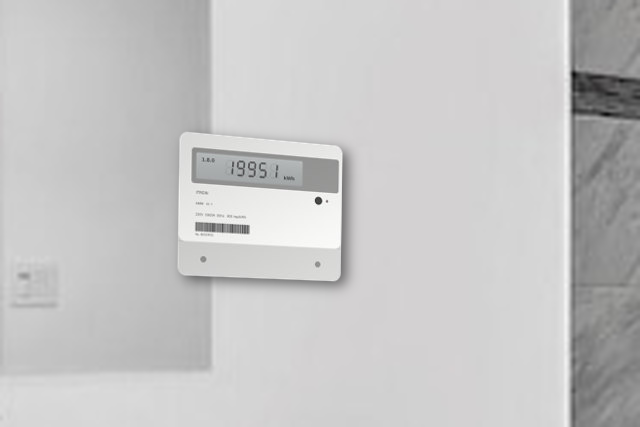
19951 kWh
